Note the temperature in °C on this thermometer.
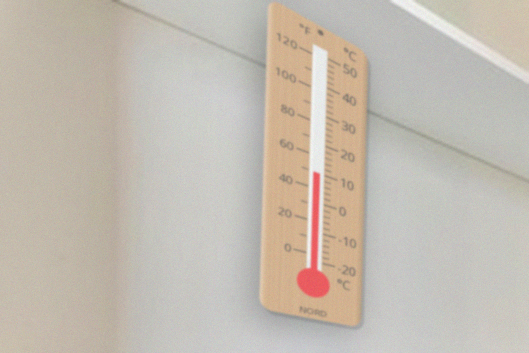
10 °C
